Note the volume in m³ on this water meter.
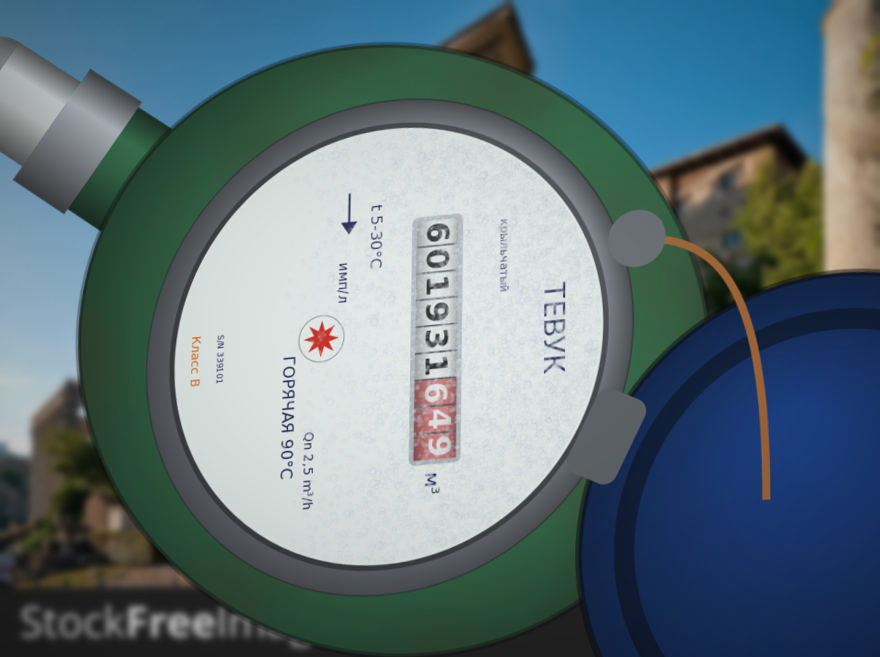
601931.649 m³
